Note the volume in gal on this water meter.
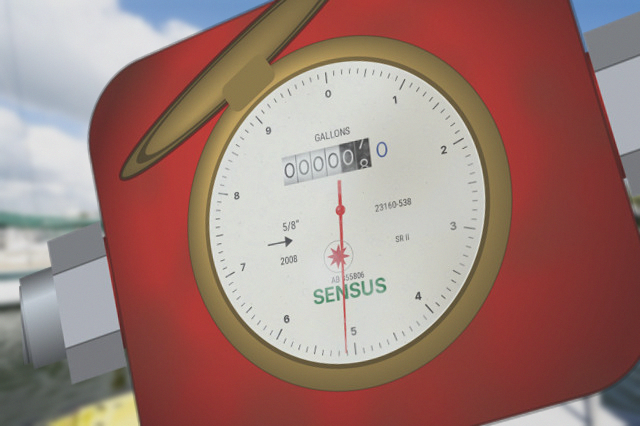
75.1 gal
